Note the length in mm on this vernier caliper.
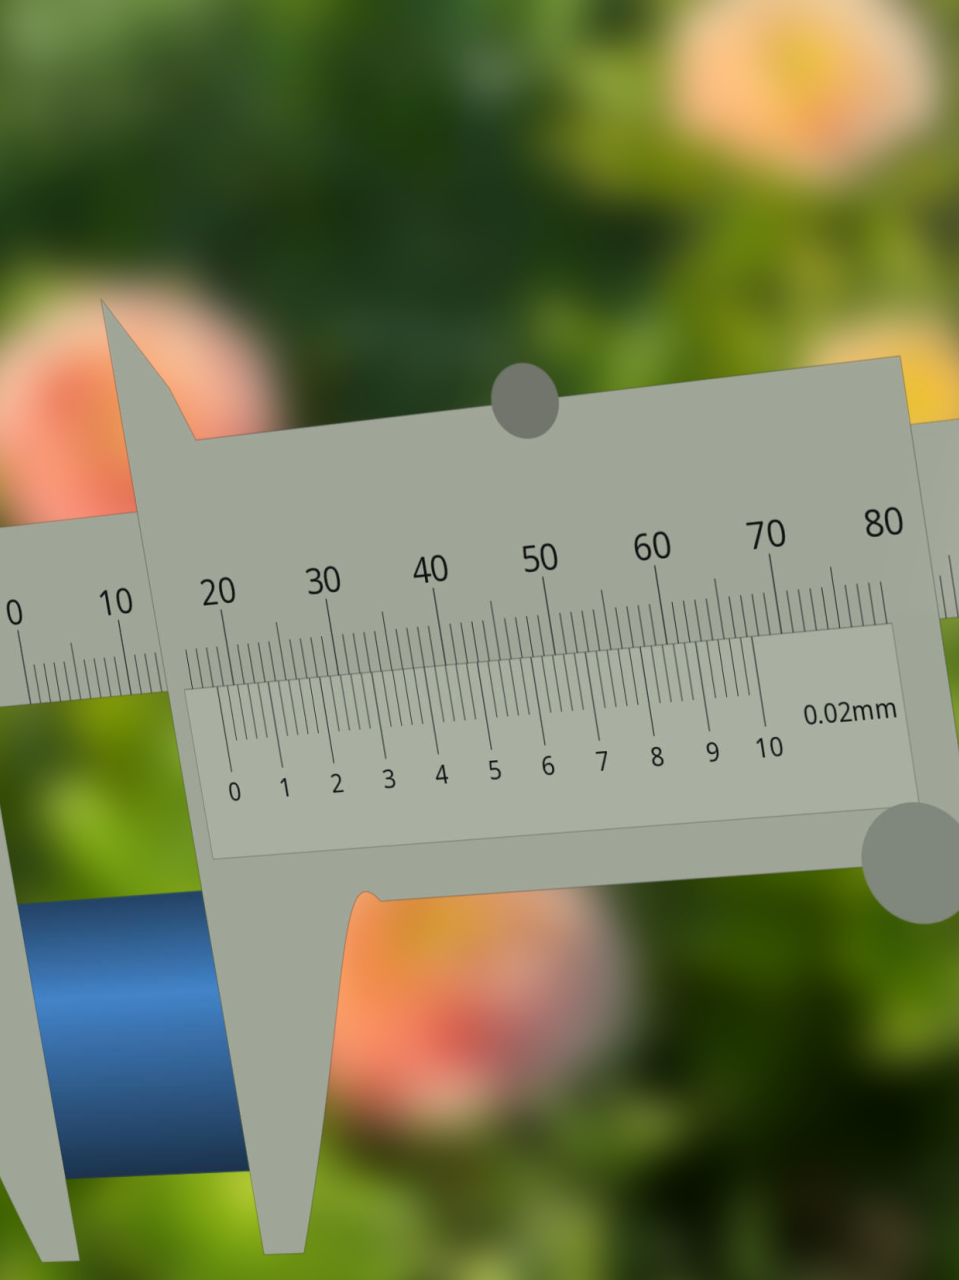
18.4 mm
